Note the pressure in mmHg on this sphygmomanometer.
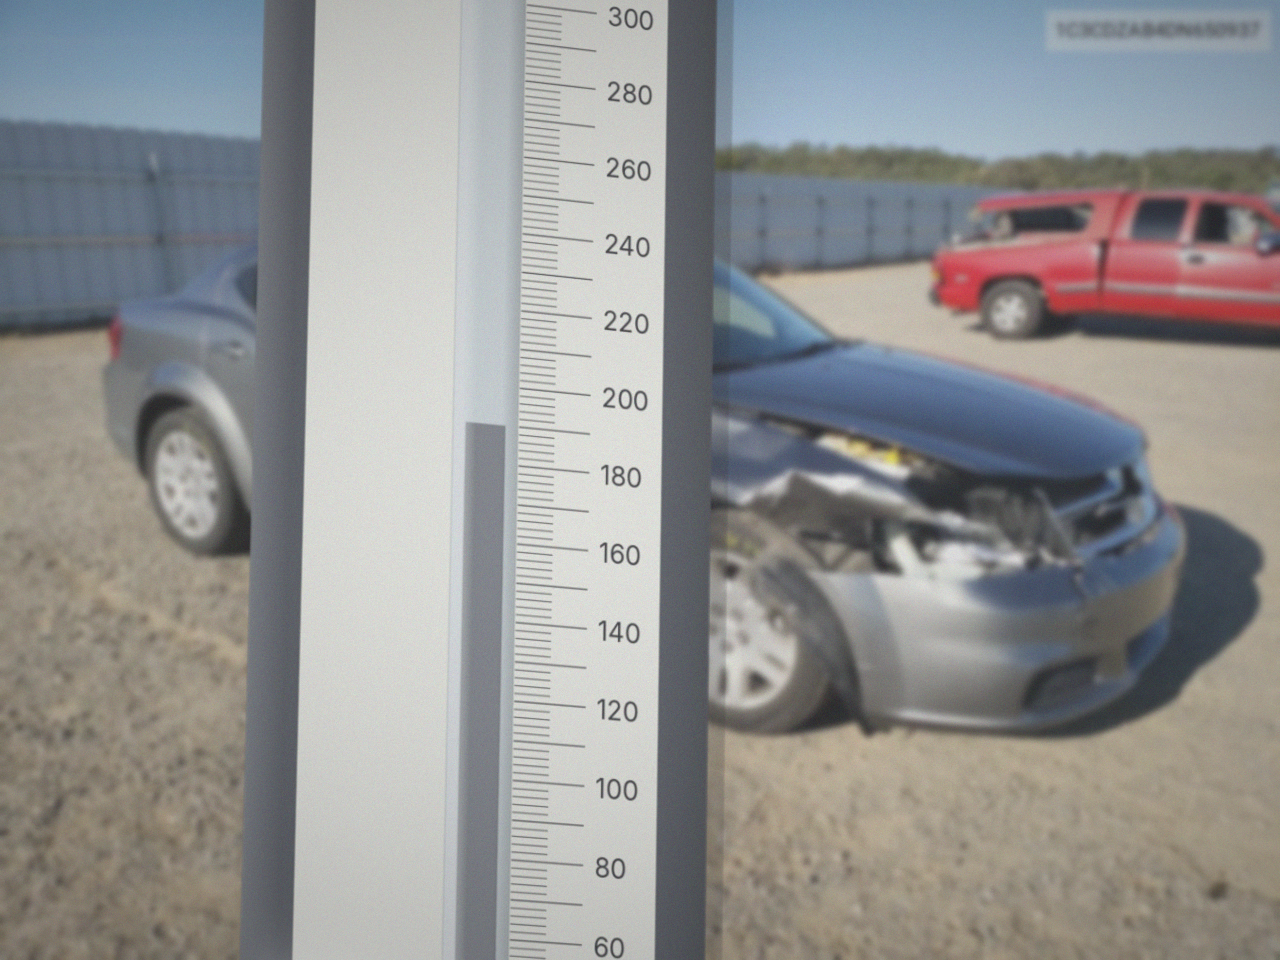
190 mmHg
